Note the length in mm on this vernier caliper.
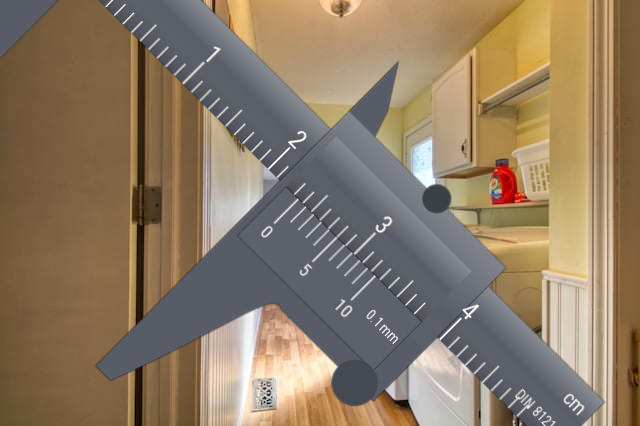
23.5 mm
